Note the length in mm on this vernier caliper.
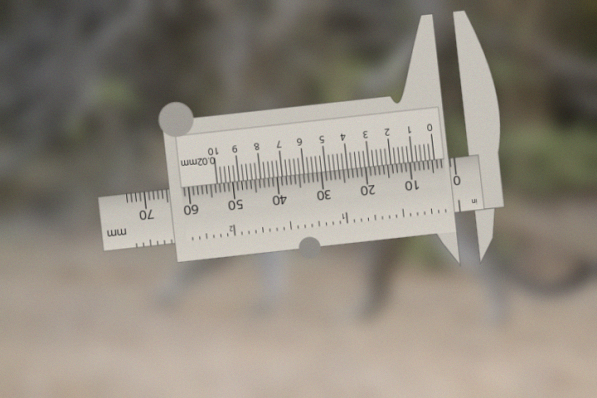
4.5 mm
